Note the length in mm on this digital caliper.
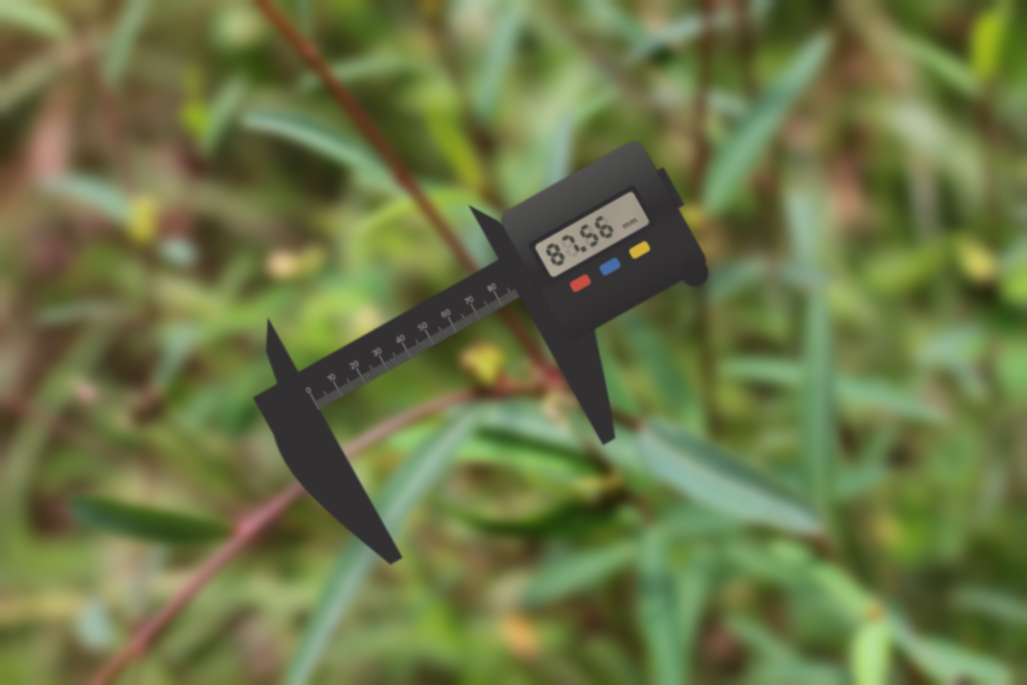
87.56 mm
